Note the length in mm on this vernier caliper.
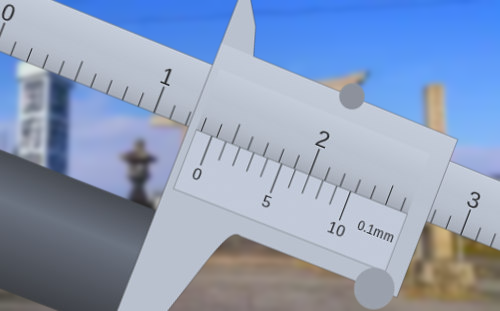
13.7 mm
